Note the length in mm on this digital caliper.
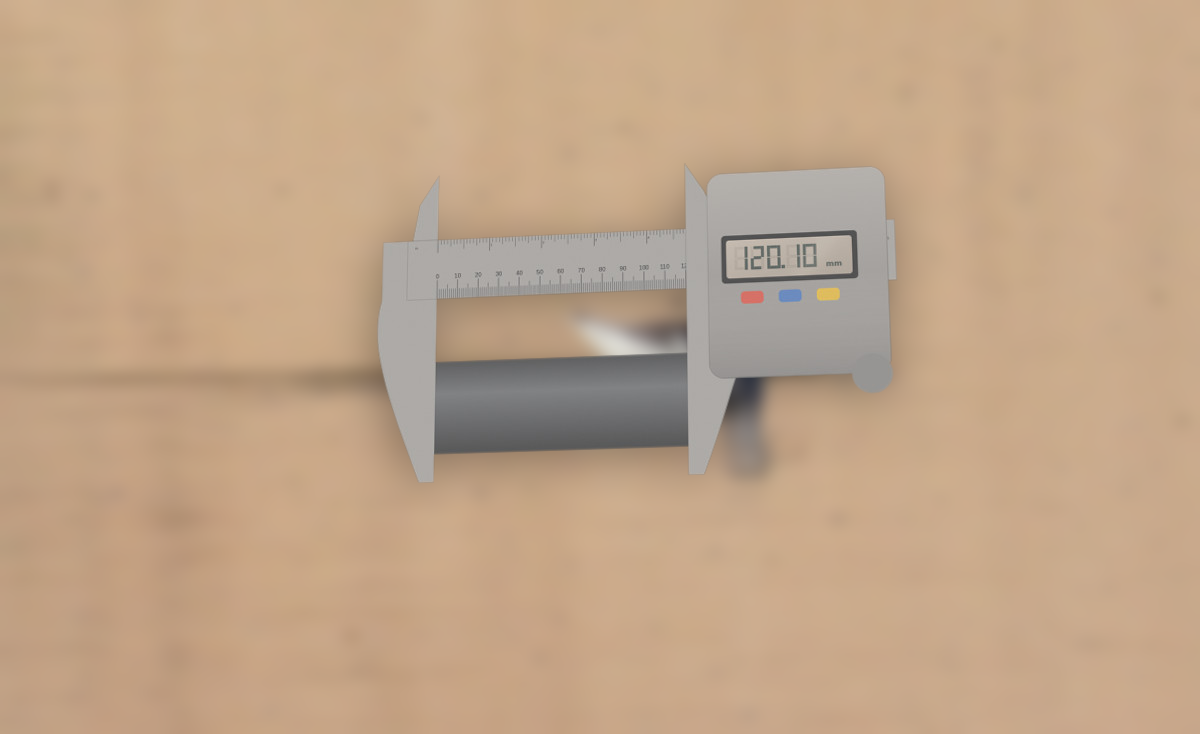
120.10 mm
